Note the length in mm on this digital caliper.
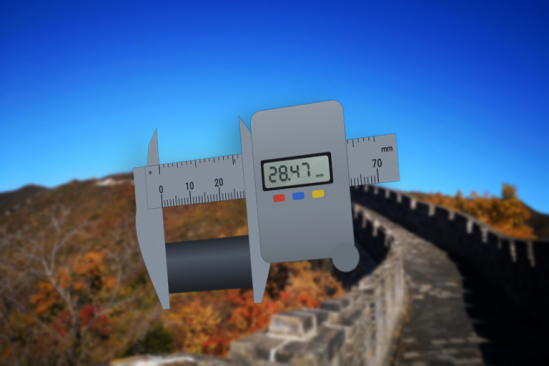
28.47 mm
